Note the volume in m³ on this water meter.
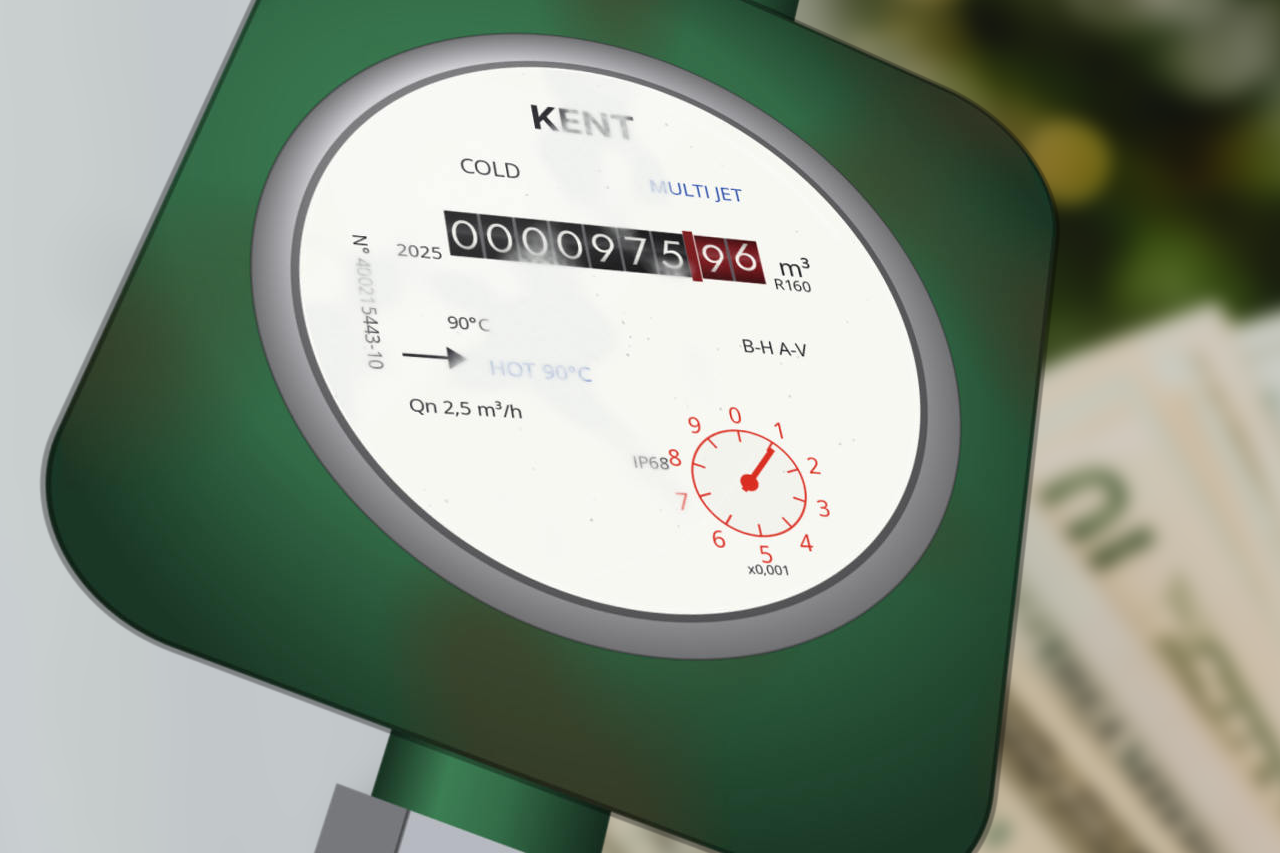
975.961 m³
